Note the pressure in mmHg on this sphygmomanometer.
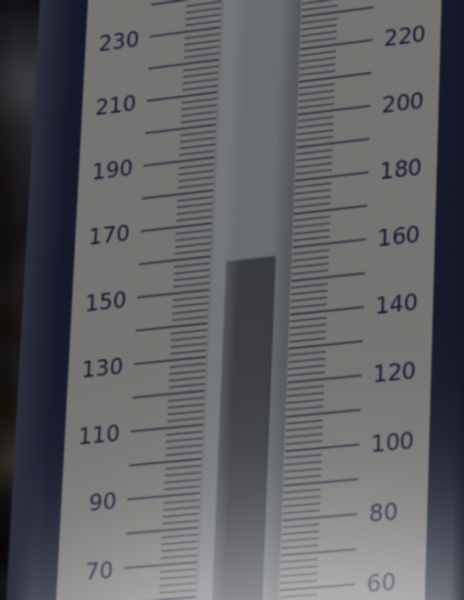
158 mmHg
